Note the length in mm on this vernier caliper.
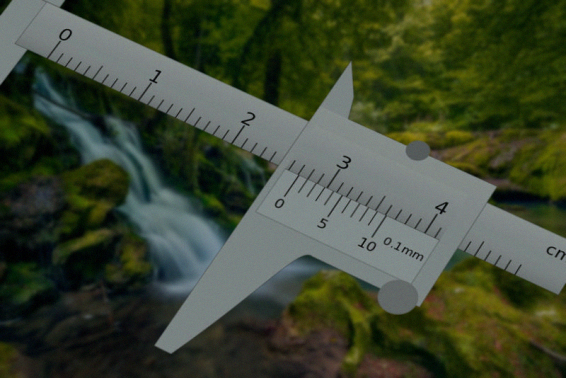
27.1 mm
